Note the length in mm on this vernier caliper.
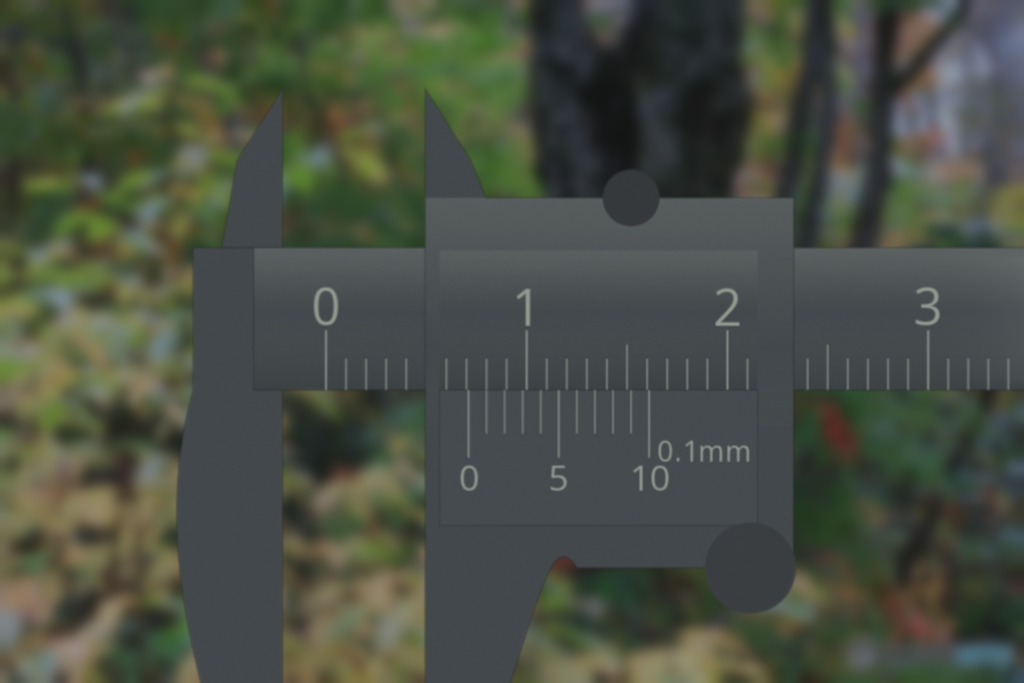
7.1 mm
